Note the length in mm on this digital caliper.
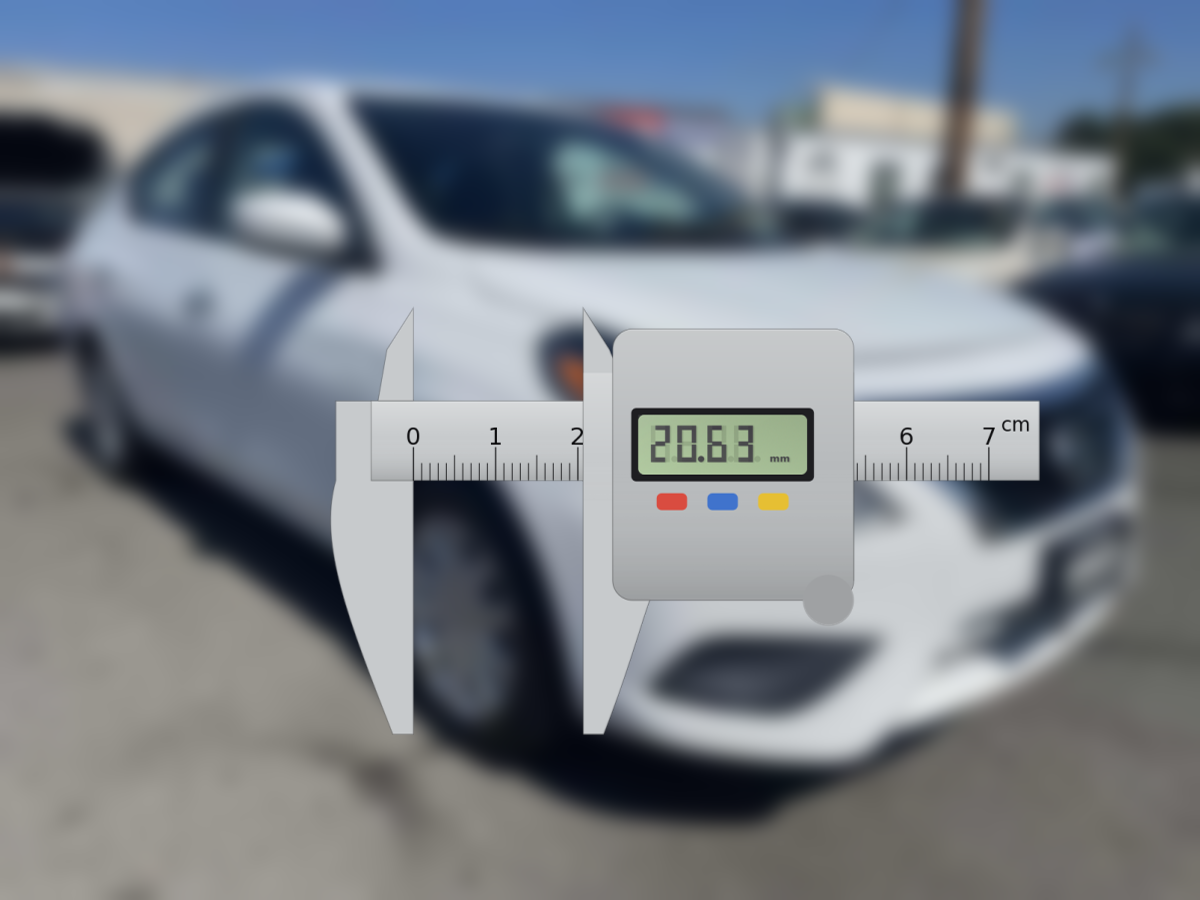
20.63 mm
